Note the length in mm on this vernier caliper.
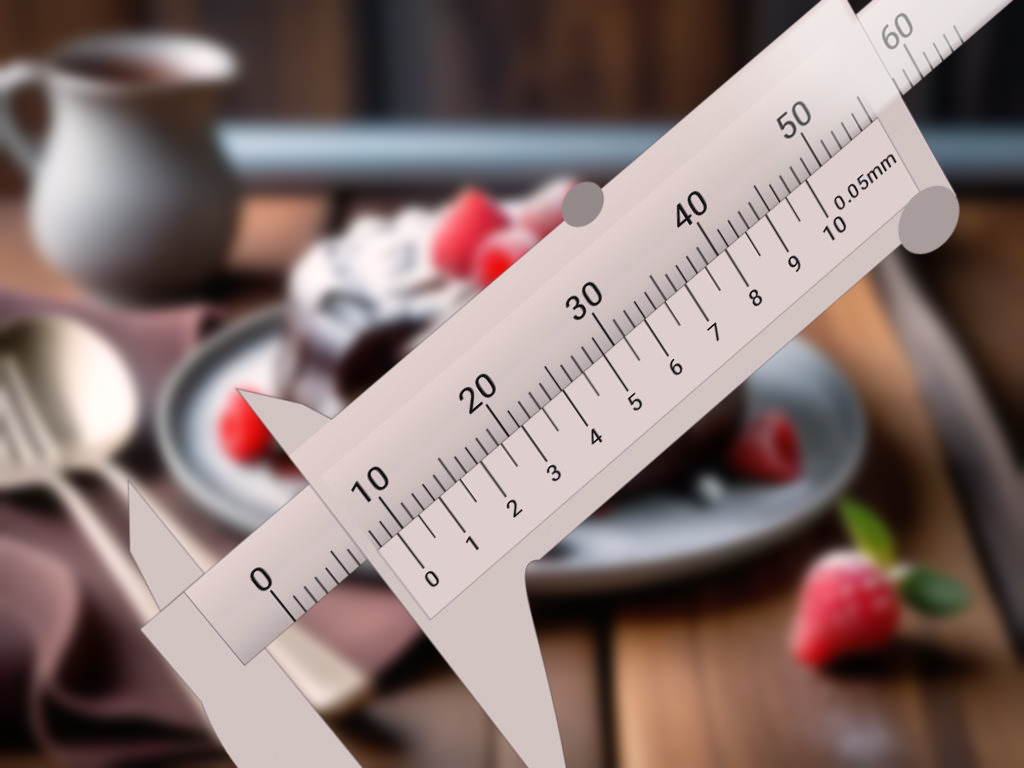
9.5 mm
